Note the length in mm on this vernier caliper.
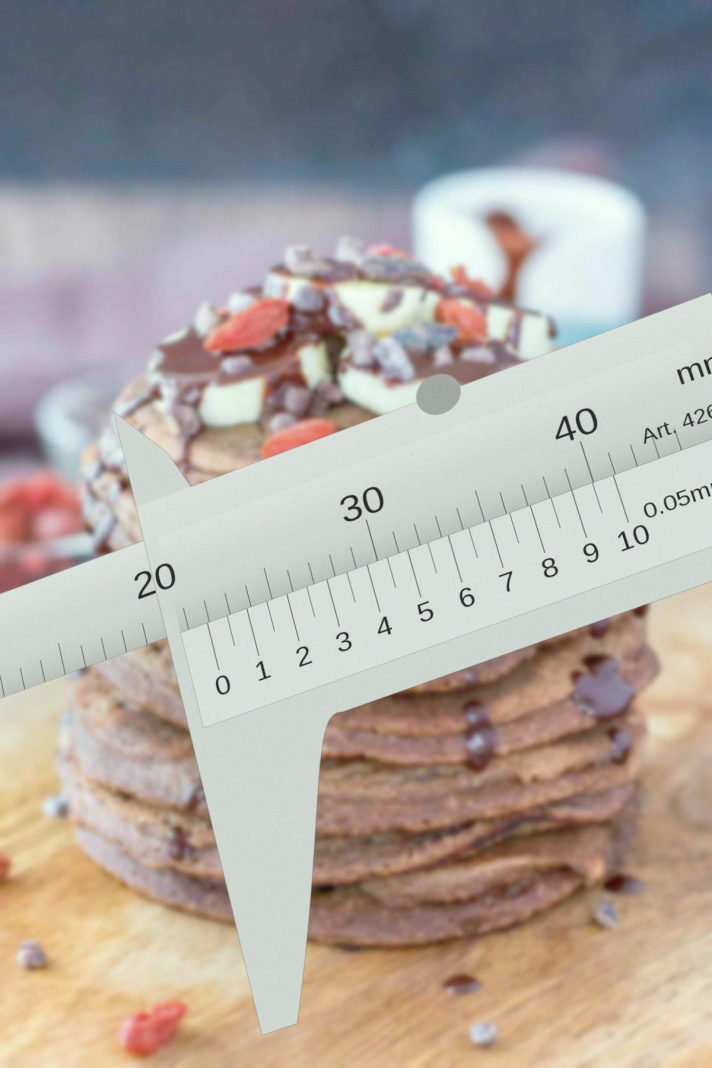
21.90 mm
